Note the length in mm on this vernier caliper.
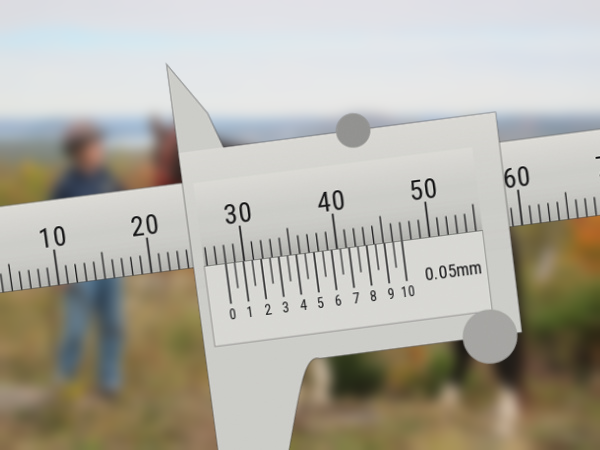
28.0 mm
